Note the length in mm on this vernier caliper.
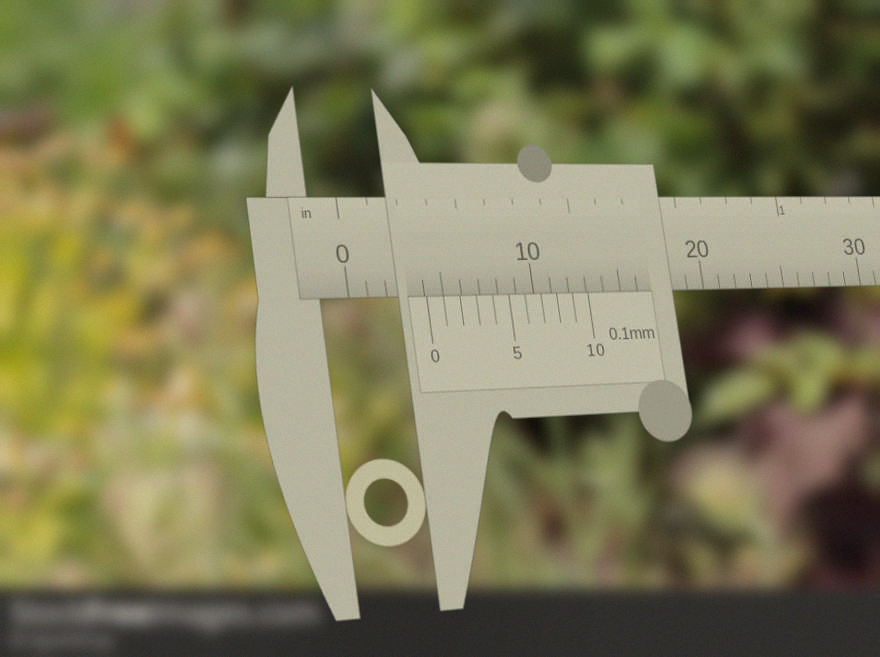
4.1 mm
